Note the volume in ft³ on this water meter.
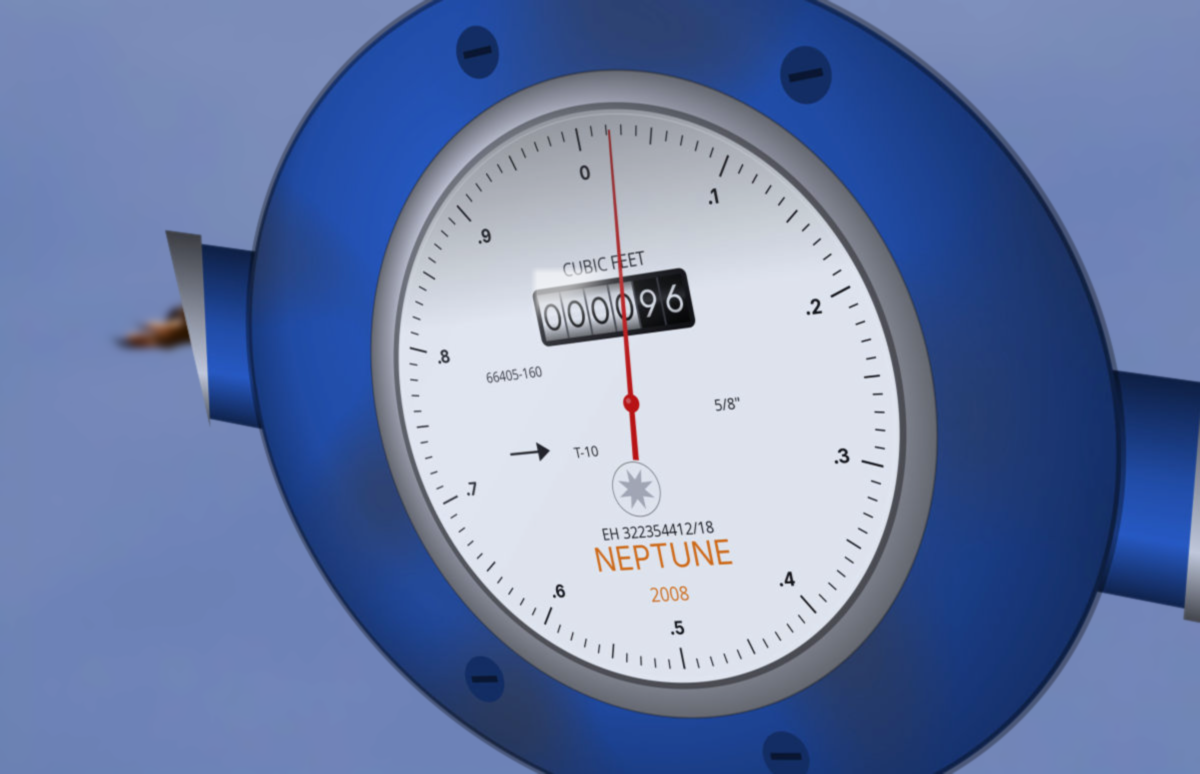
96.02 ft³
